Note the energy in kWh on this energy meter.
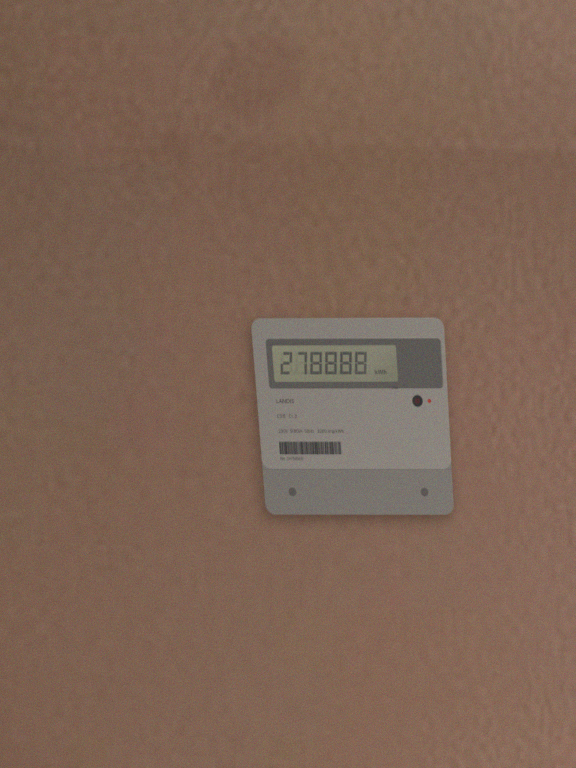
278888 kWh
